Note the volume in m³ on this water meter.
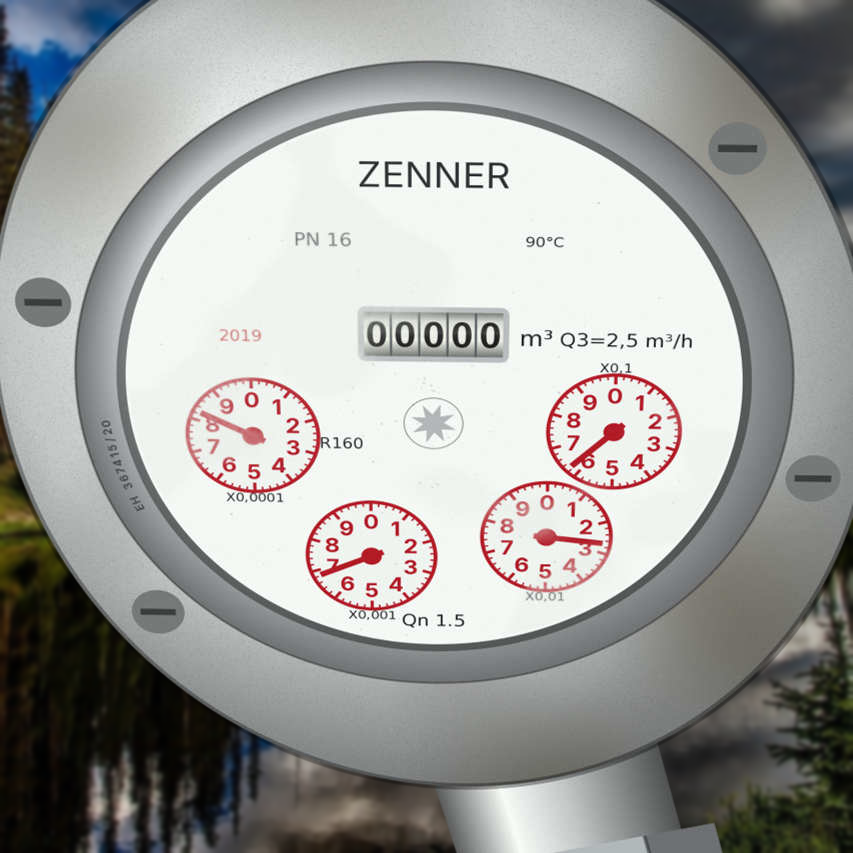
0.6268 m³
